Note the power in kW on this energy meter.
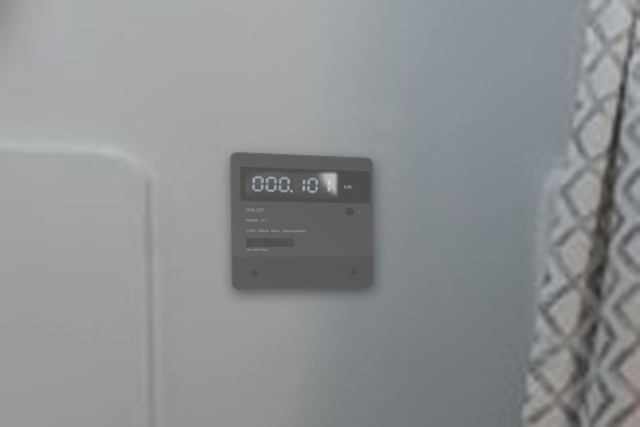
0.101 kW
